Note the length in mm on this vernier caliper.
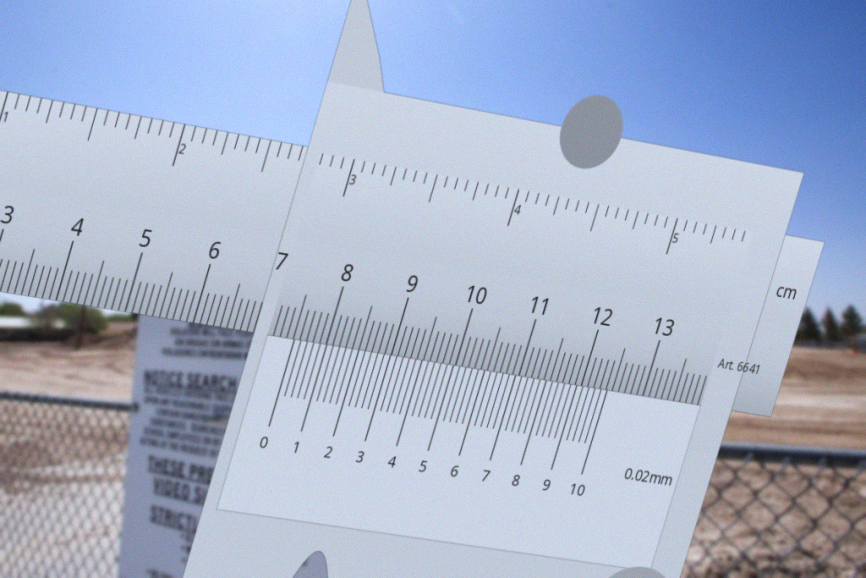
75.2 mm
